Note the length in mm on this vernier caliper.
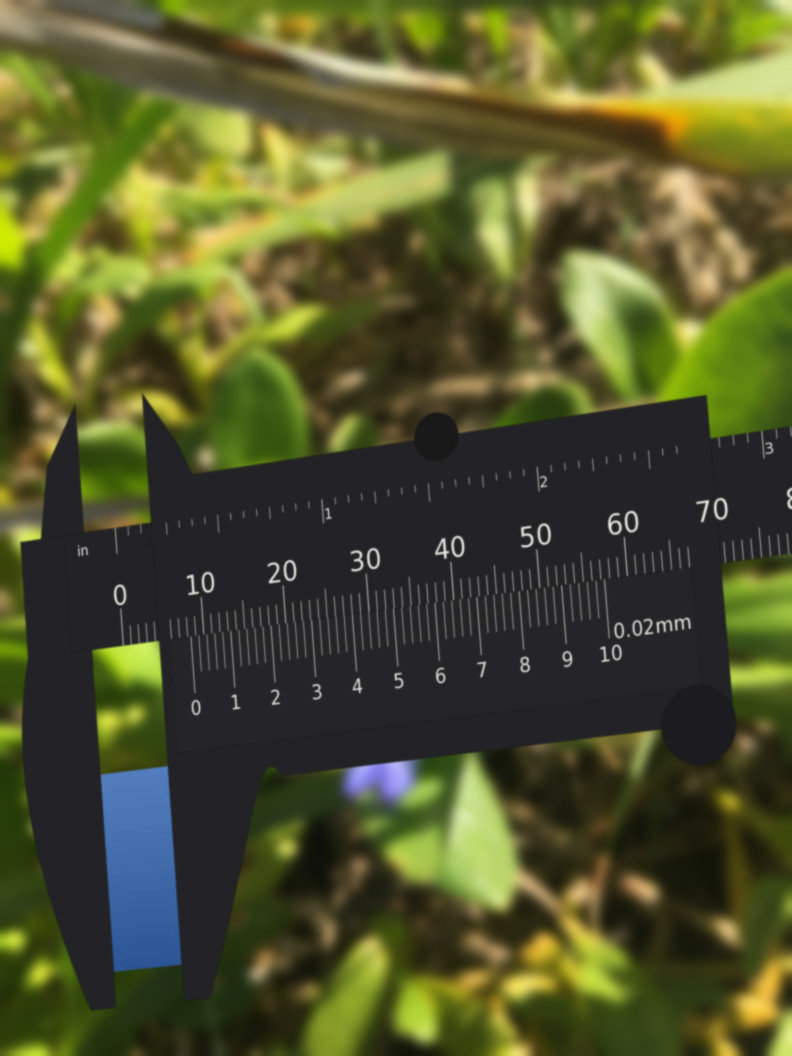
8.4 mm
